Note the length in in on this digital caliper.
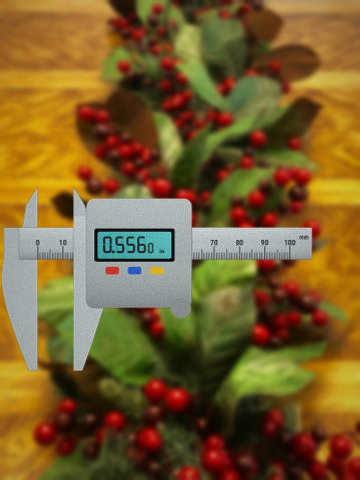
0.5560 in
